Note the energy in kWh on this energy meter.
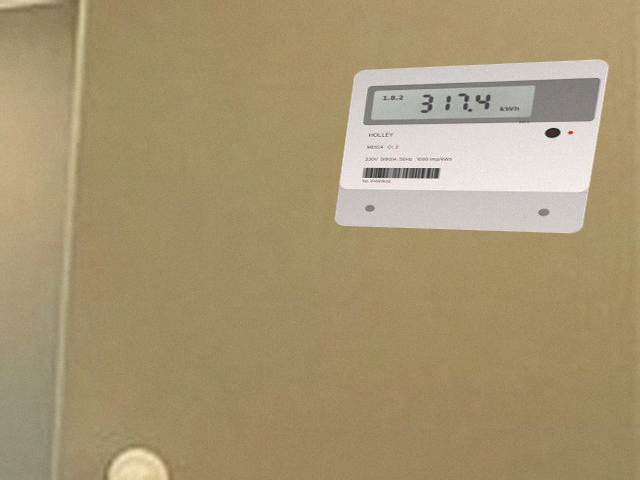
317.4 kWh
